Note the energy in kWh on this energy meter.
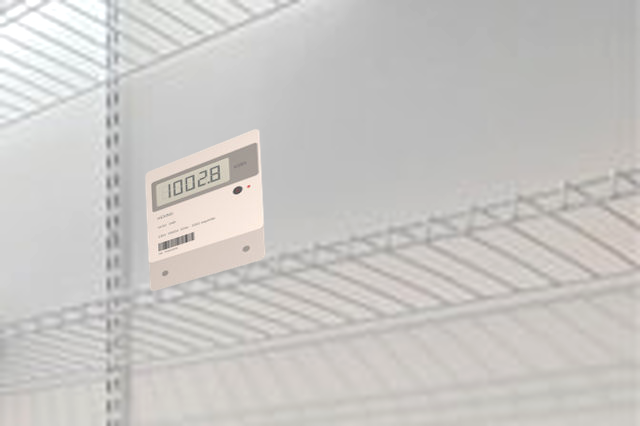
1002.8 kWh
